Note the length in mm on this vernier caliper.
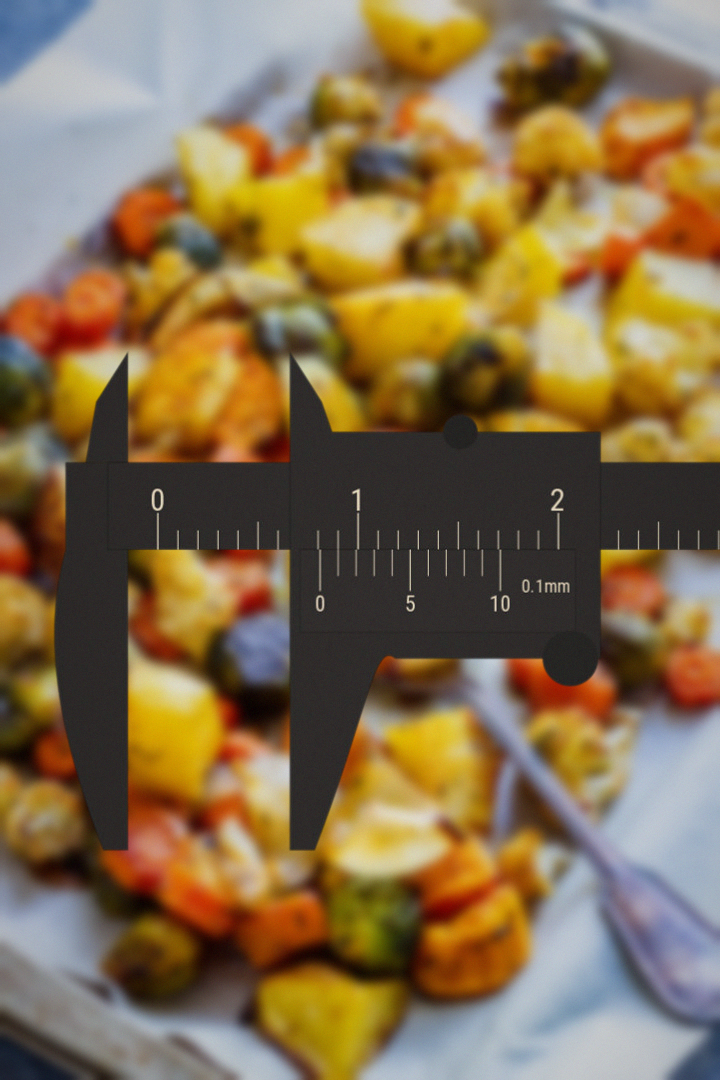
8.1 mm
